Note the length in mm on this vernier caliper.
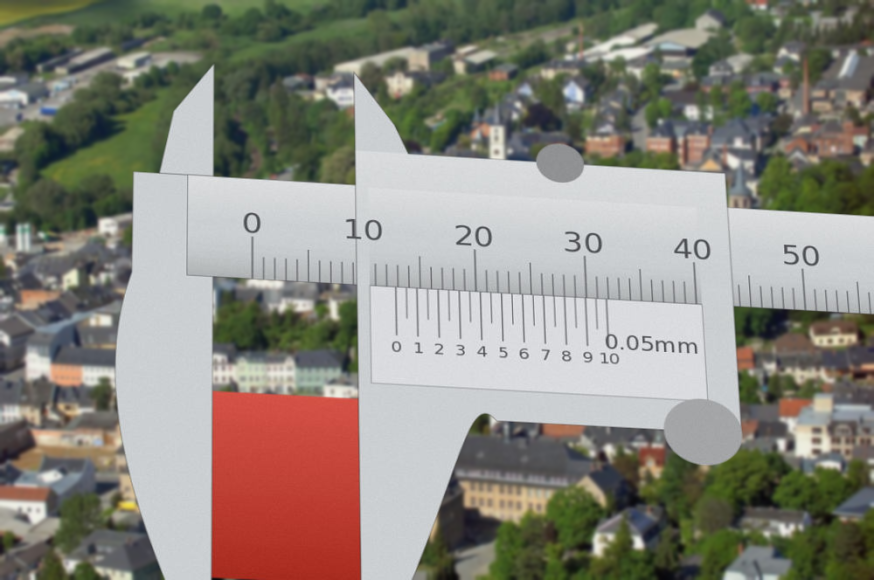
12.8 mm
